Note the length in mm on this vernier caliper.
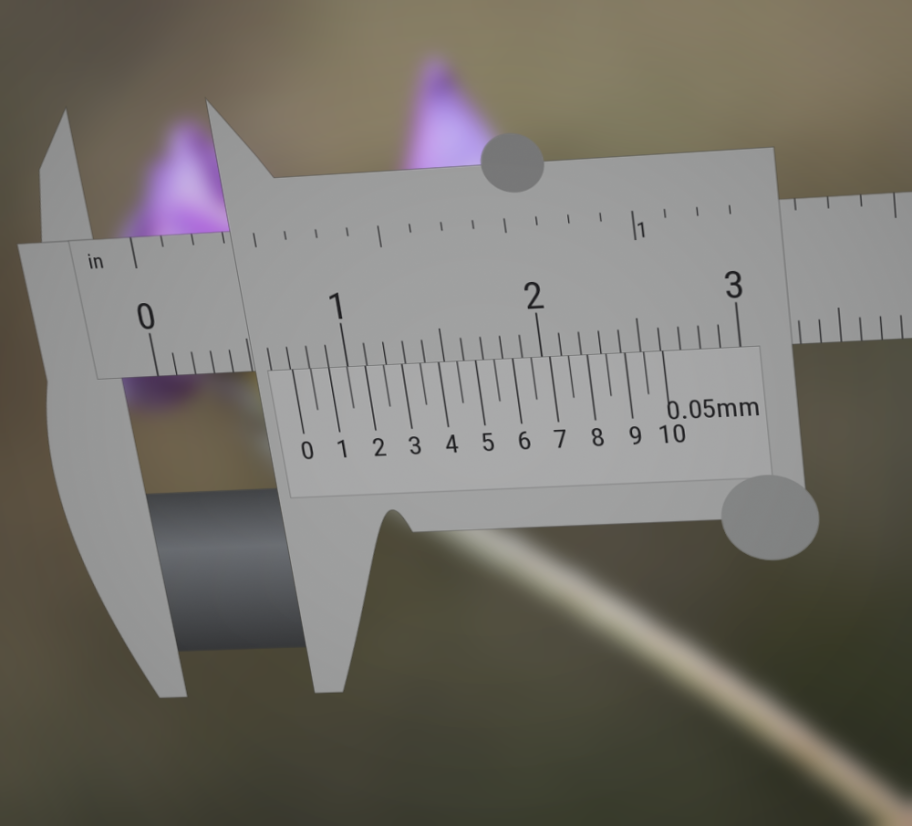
7.1 mm
